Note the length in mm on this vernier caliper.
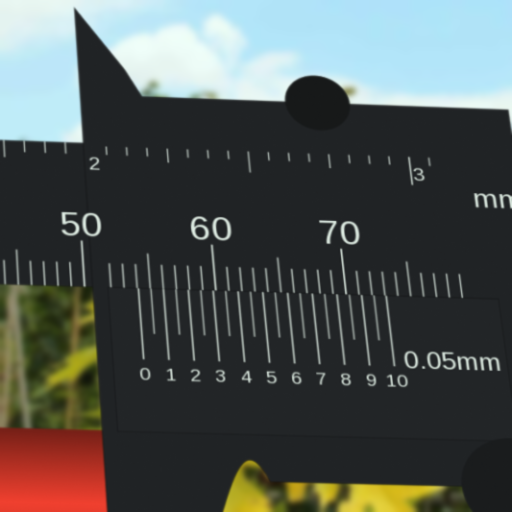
54.1 mm
